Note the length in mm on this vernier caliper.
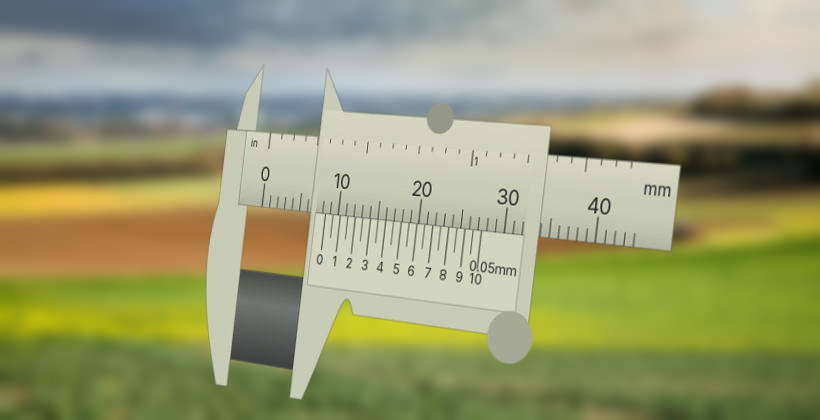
8.4 mm
